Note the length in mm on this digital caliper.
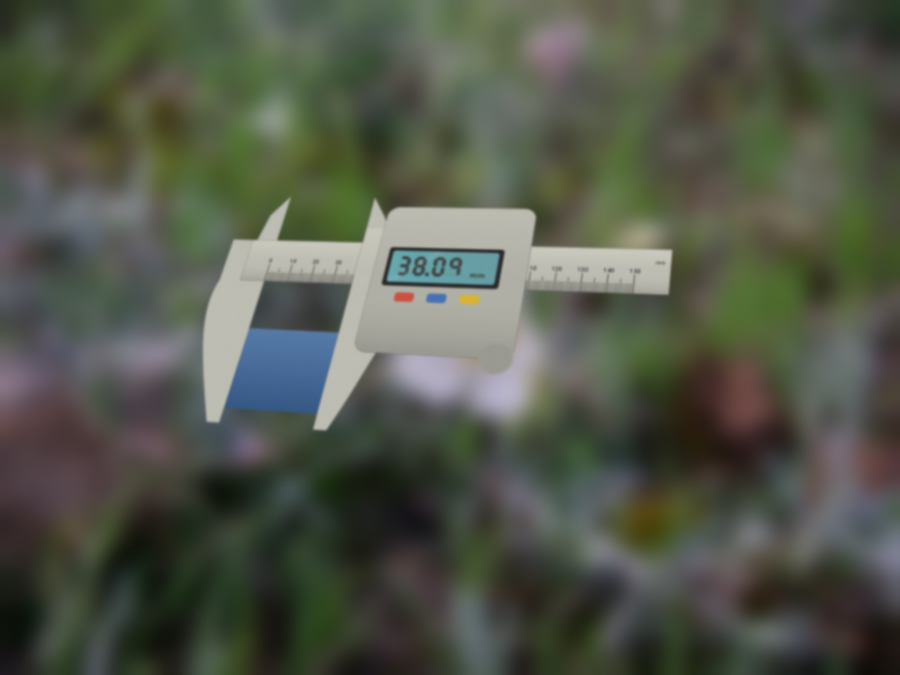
38.09 mm
